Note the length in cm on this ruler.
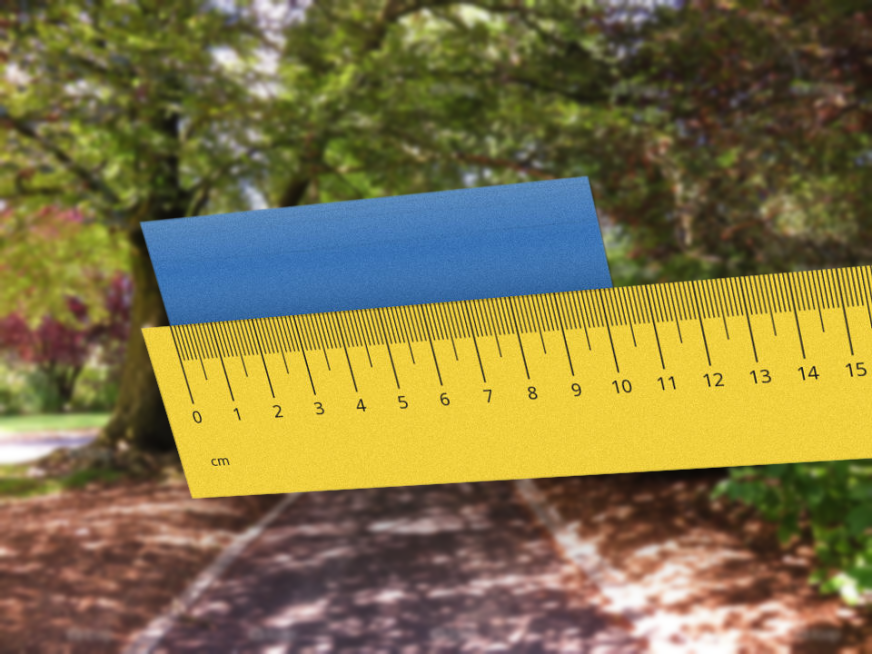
10.3 cm
